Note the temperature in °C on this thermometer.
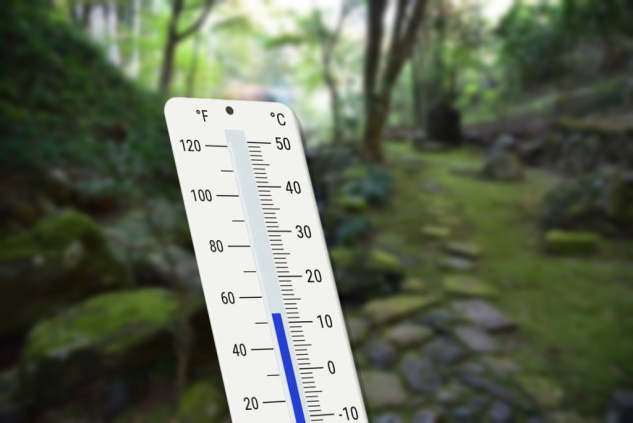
12 °C
